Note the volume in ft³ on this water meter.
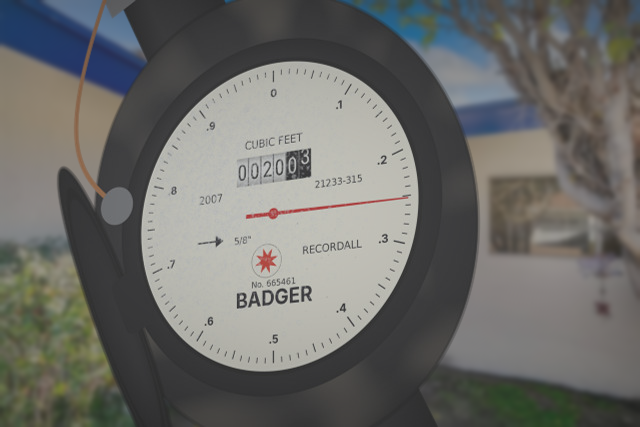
2003.25 ft³
